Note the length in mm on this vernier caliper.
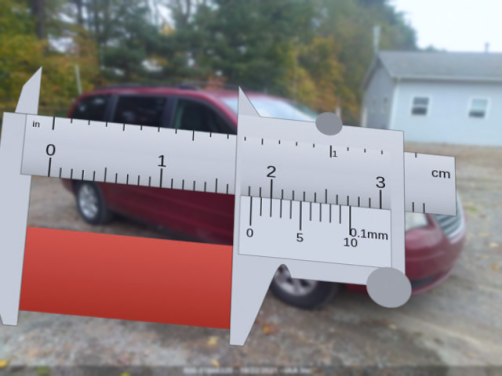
18.2 mm
